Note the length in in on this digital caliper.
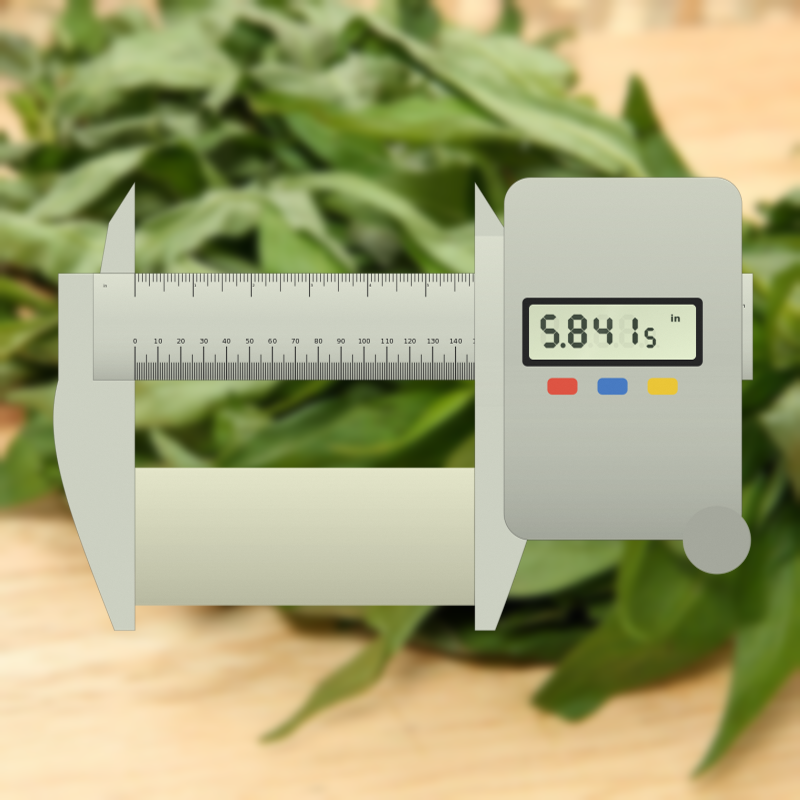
5.8415 in
